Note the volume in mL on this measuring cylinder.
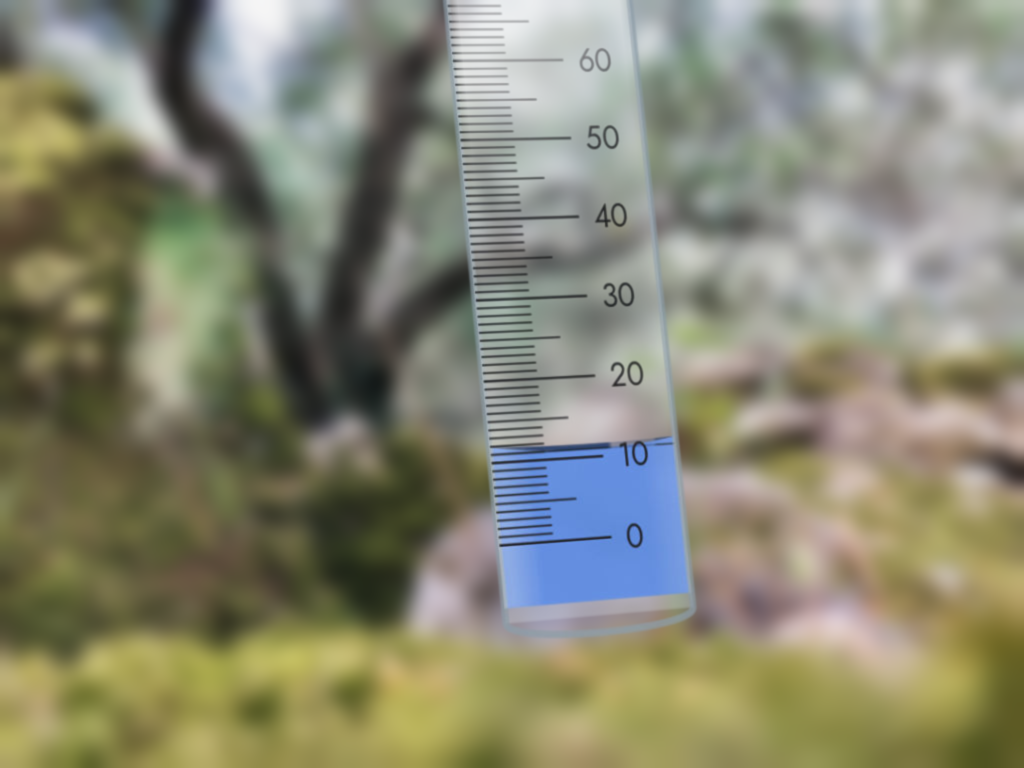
11 mL
